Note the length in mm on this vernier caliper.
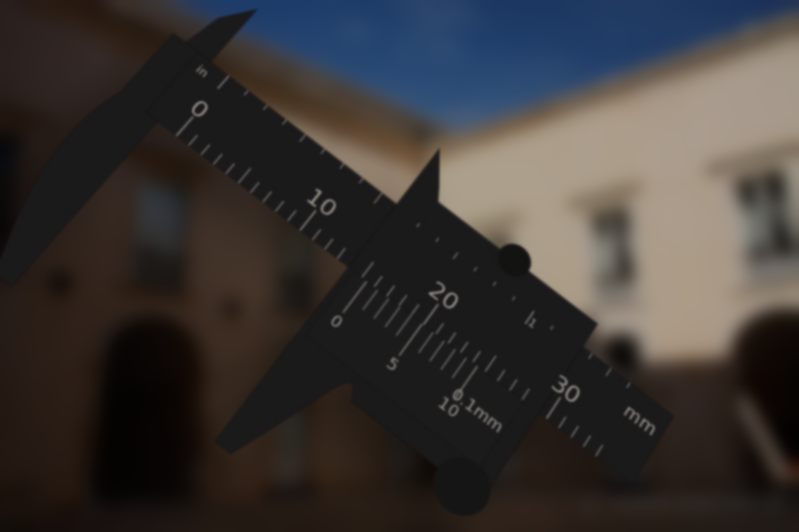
15.4 mm
